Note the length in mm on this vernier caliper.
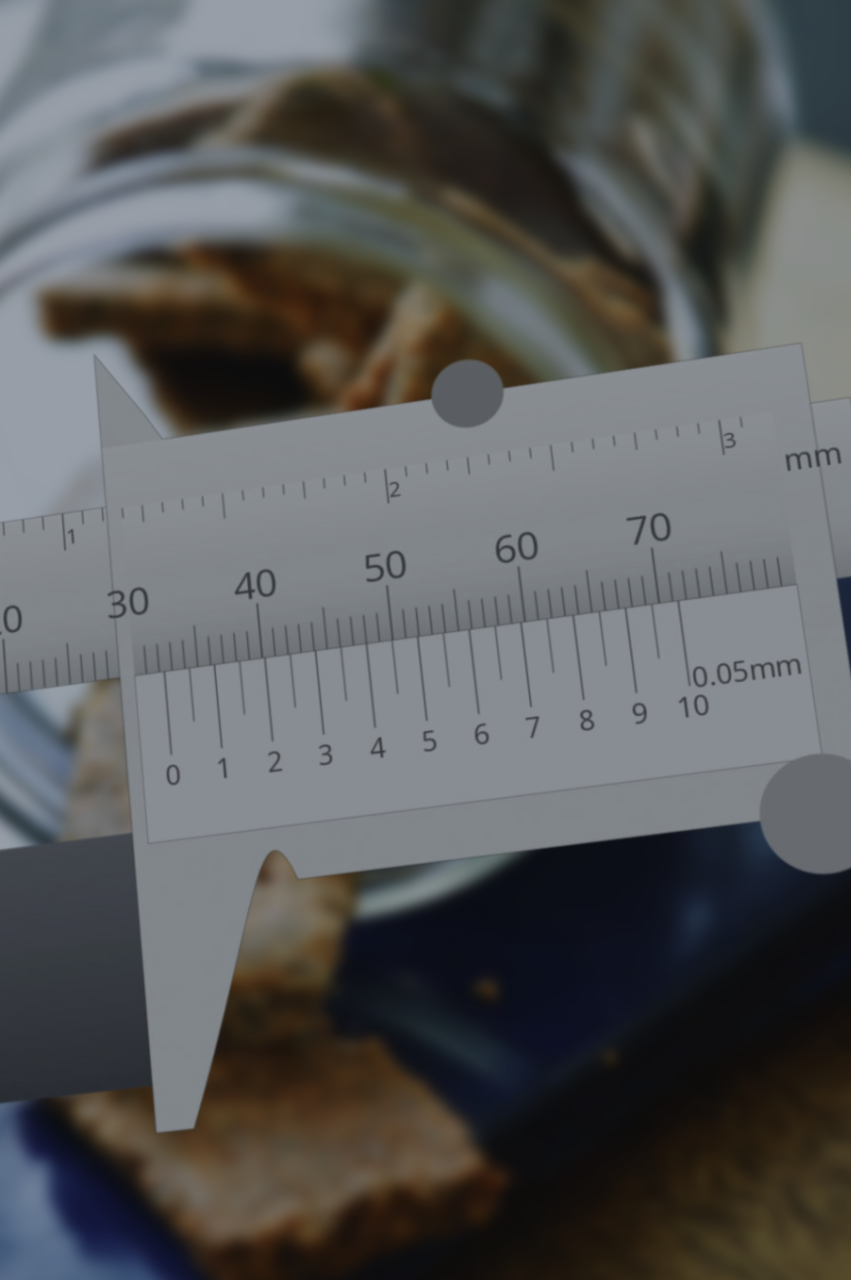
32.4 mm
